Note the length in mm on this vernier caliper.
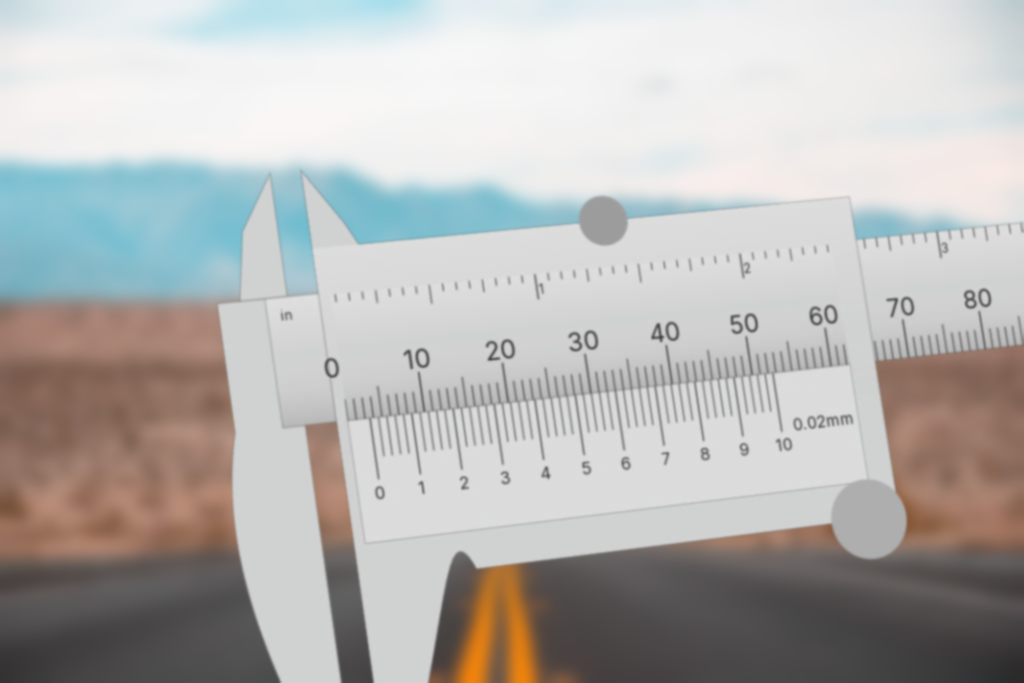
3.6 mm
